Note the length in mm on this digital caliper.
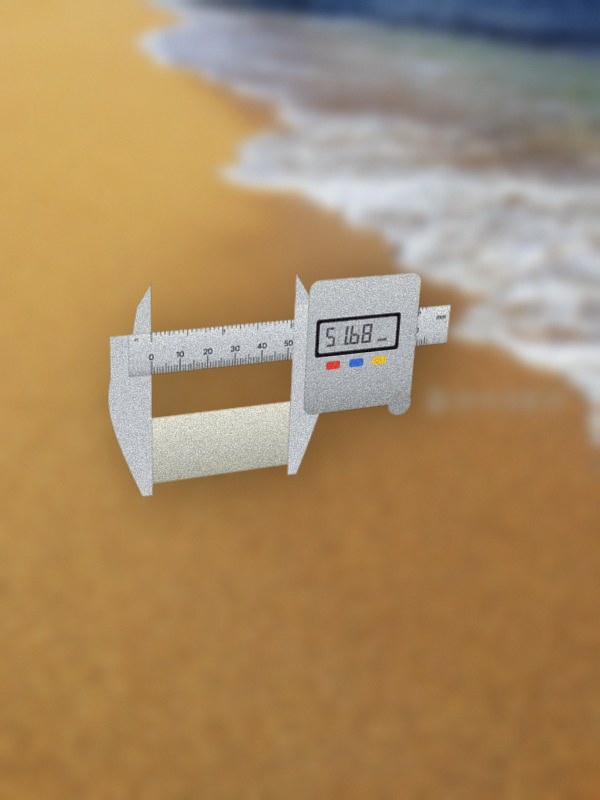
51.68 mm
